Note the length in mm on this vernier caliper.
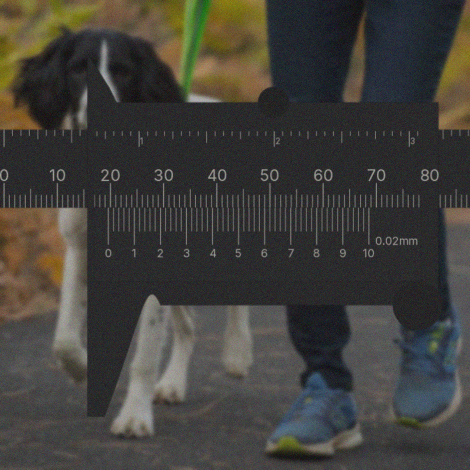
19.6 mm
